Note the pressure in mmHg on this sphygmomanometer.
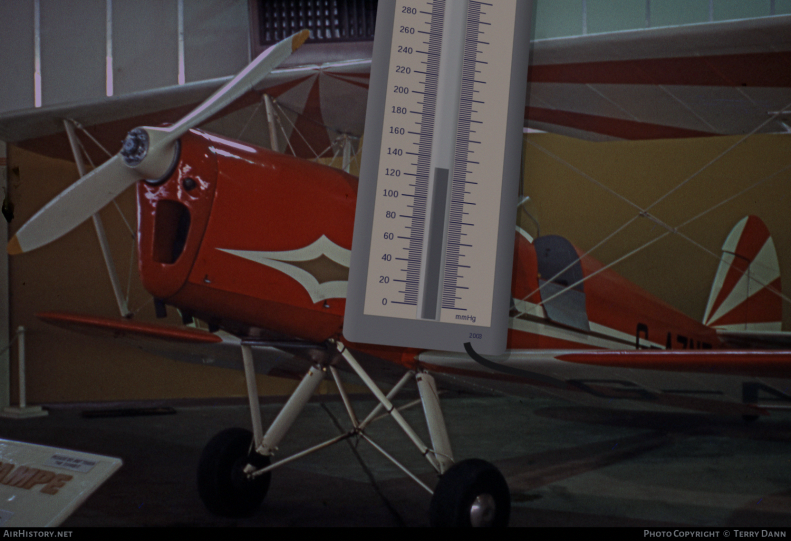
130 mmHg
